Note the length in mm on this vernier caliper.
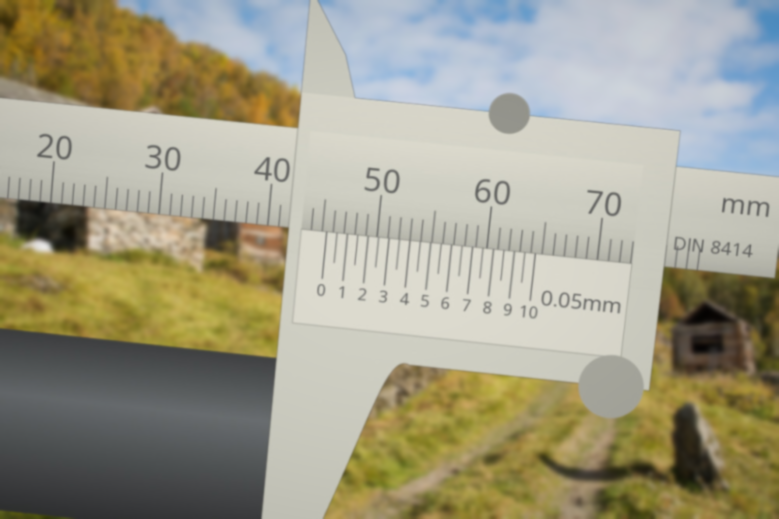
45.4 mm
